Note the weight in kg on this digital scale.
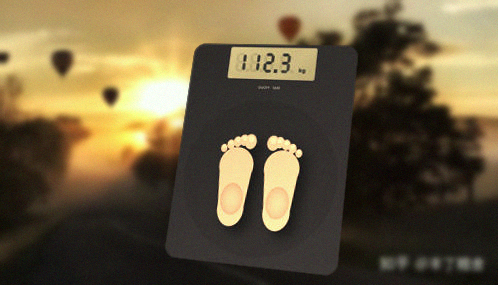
112.3 kg
